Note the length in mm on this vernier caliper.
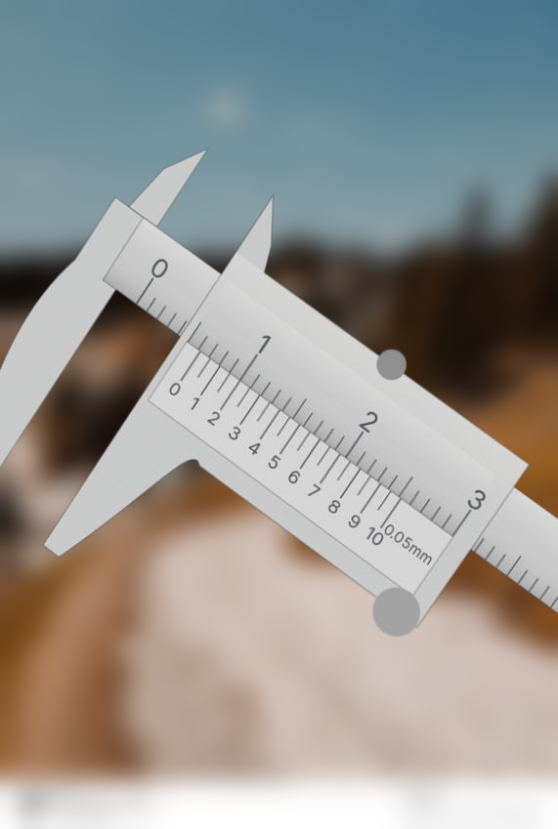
6.2 mm
